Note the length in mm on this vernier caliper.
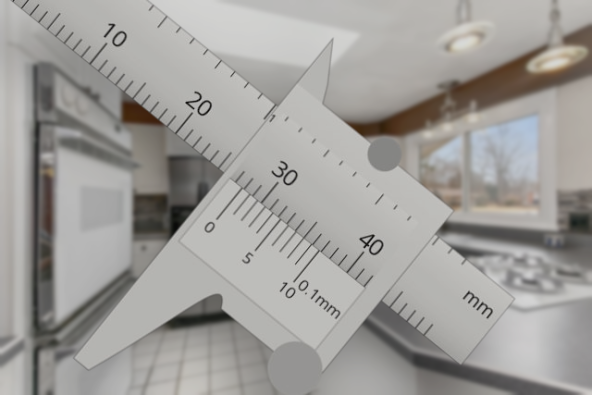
27.8 mm
